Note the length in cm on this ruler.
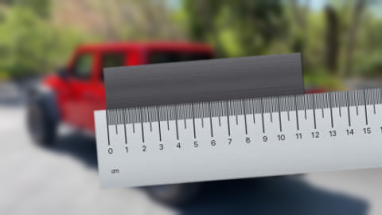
11.5 cm
